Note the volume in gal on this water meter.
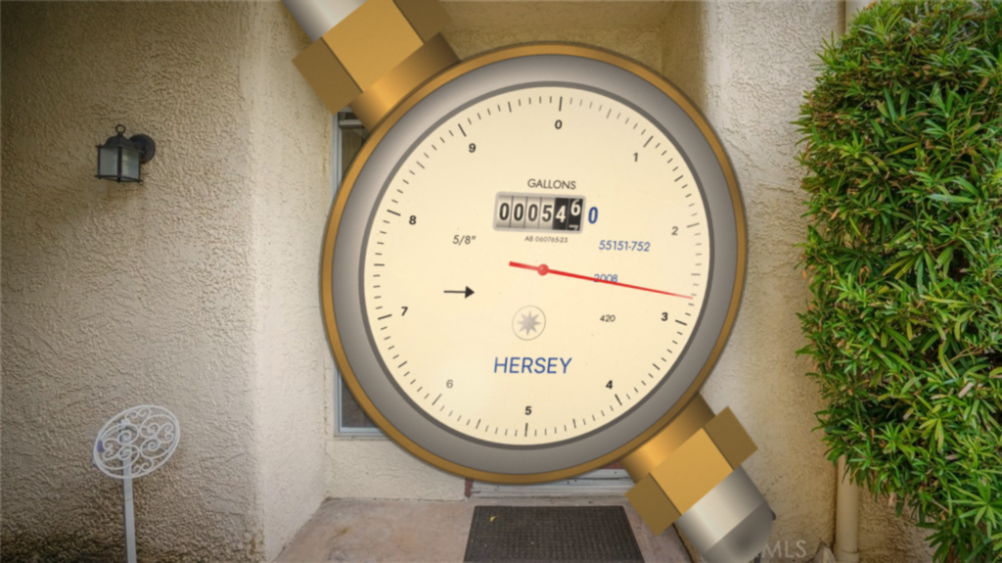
5462.7 gal
